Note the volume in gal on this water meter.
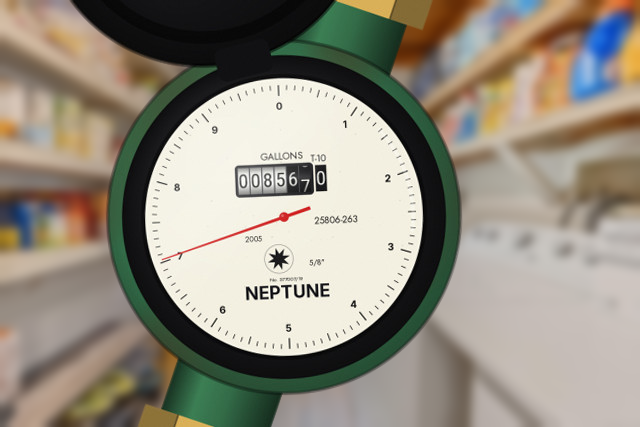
85667.0 gal
